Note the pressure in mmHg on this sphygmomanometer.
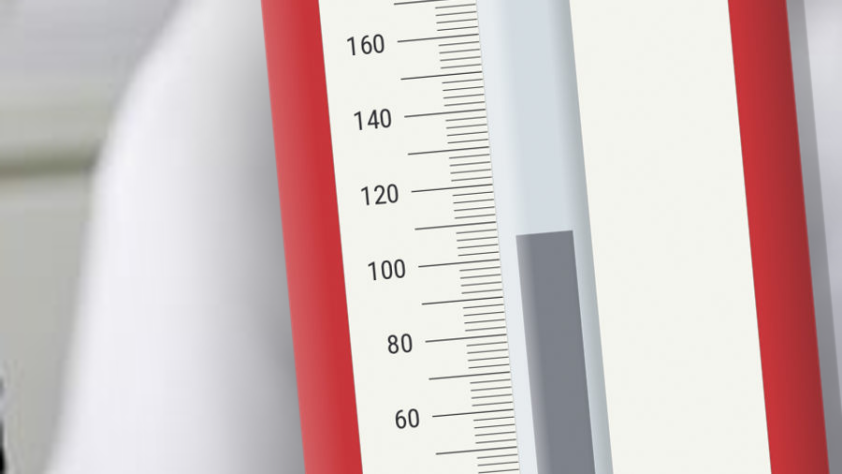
106 mmHg
